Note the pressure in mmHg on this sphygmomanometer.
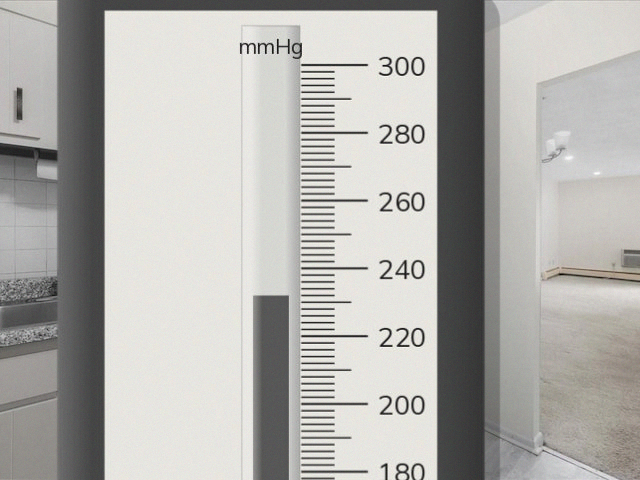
232 mmHg
